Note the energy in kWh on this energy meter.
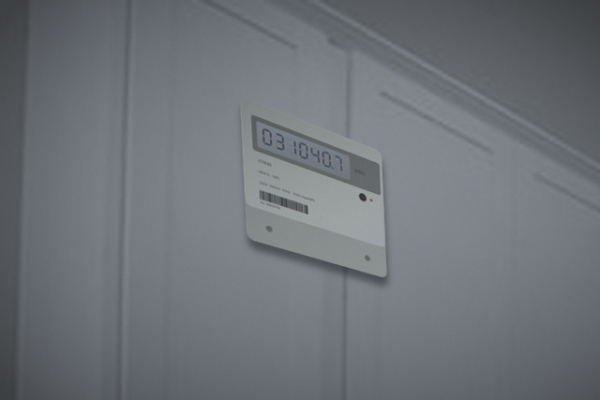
31040.7 kWh
